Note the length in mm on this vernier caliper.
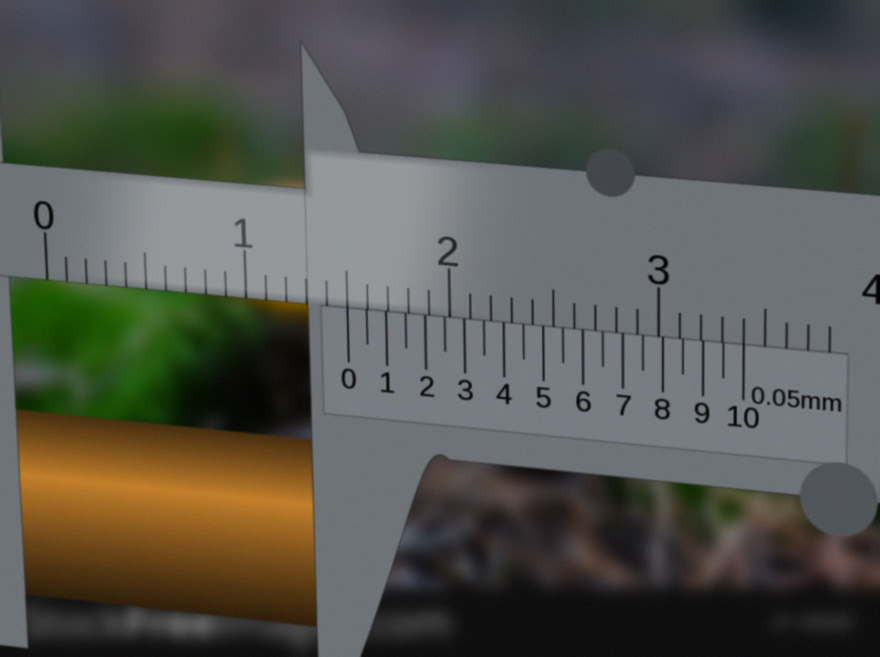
15.0 mm
